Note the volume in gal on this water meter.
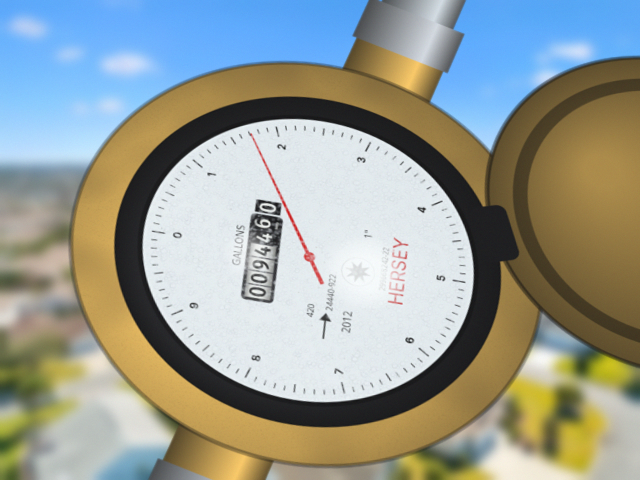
94461.7 gal
